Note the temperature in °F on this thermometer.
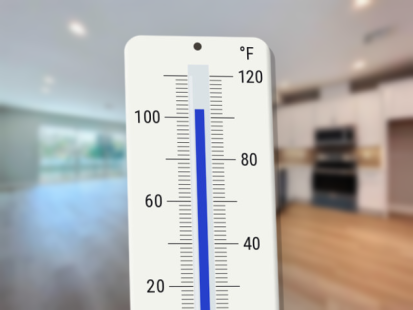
104 °F
